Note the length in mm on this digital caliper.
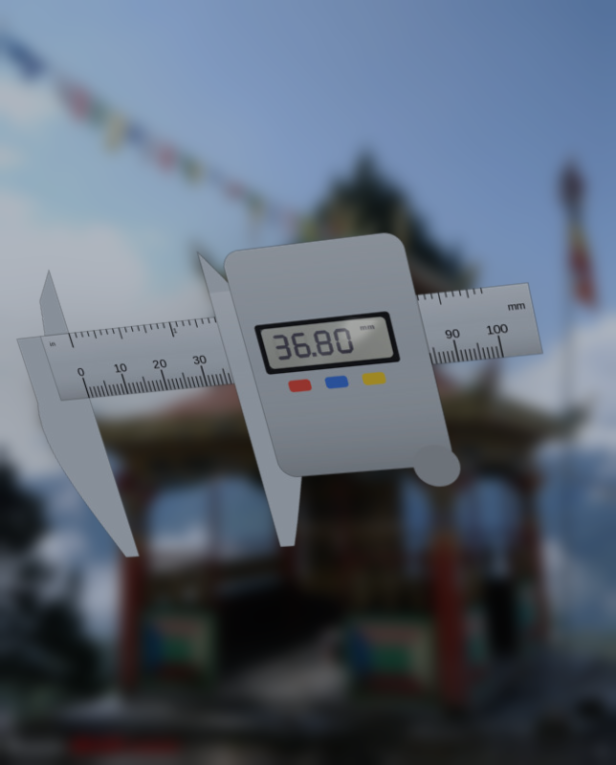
36.80 mm
